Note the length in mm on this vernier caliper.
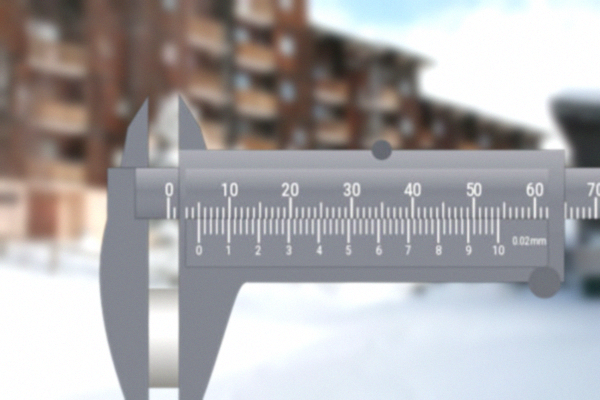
5.0 mm
